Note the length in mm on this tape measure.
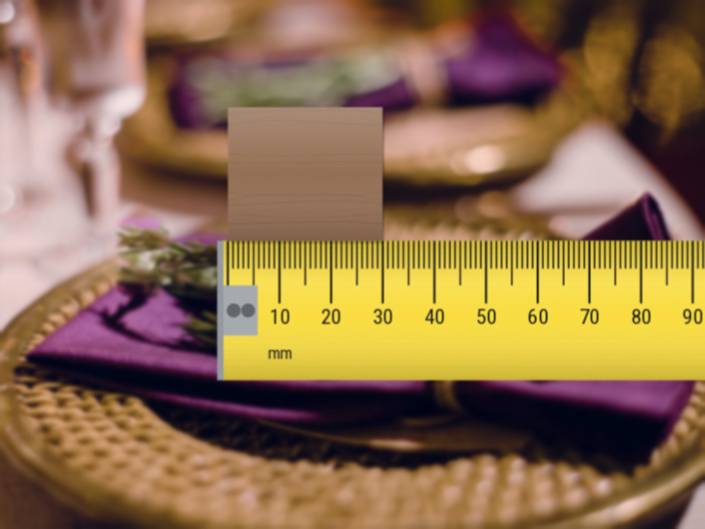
30 mm
